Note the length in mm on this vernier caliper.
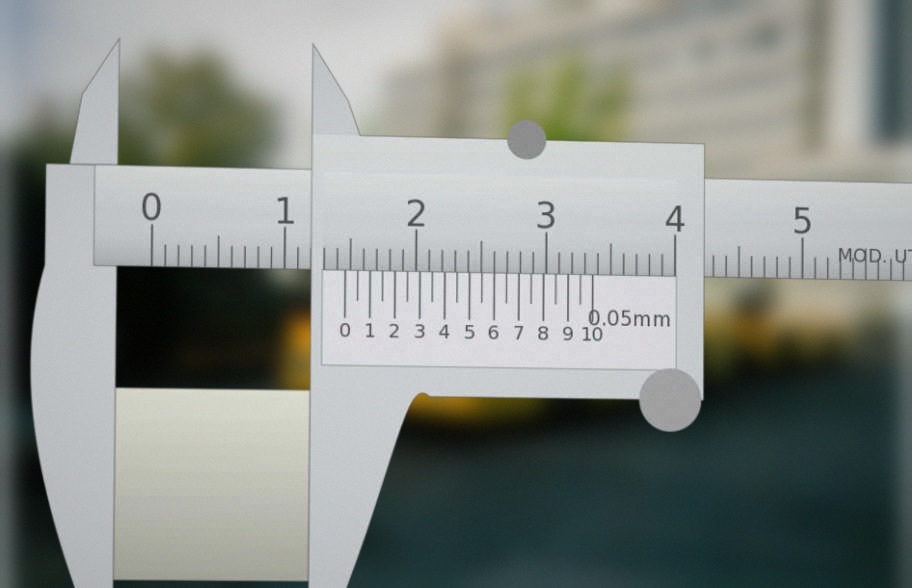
14.6 mm
